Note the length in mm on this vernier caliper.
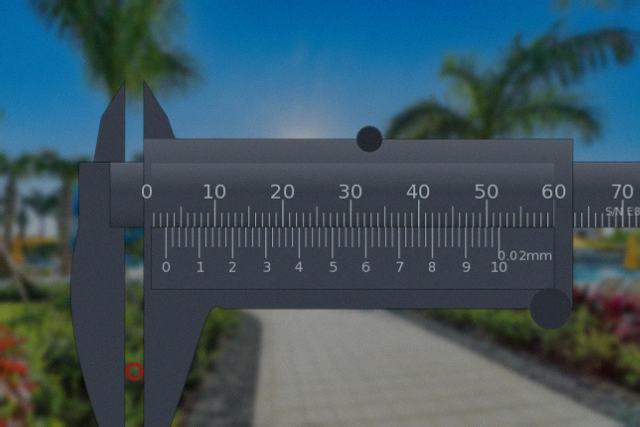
2.8 mm
